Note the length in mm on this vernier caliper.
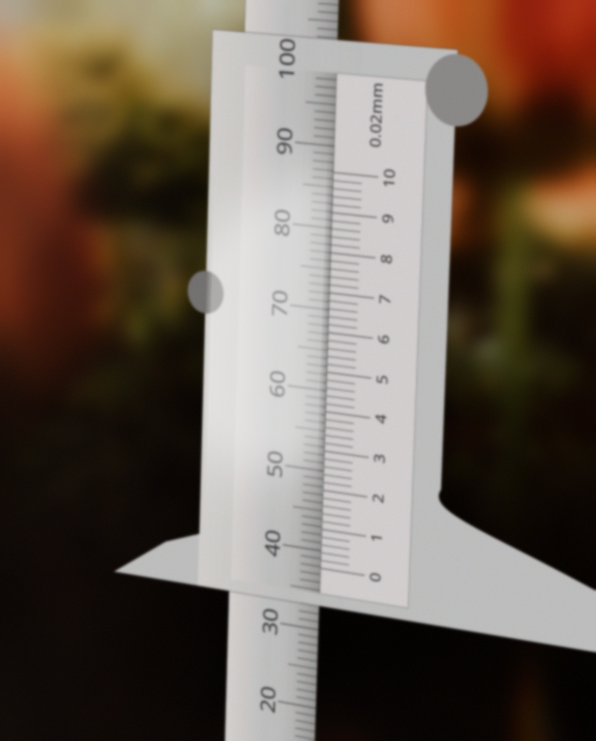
37.8 mm
